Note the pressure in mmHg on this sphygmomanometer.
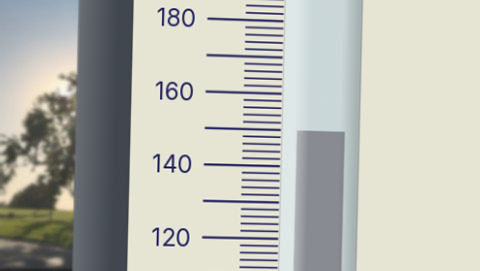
150 mmHg
